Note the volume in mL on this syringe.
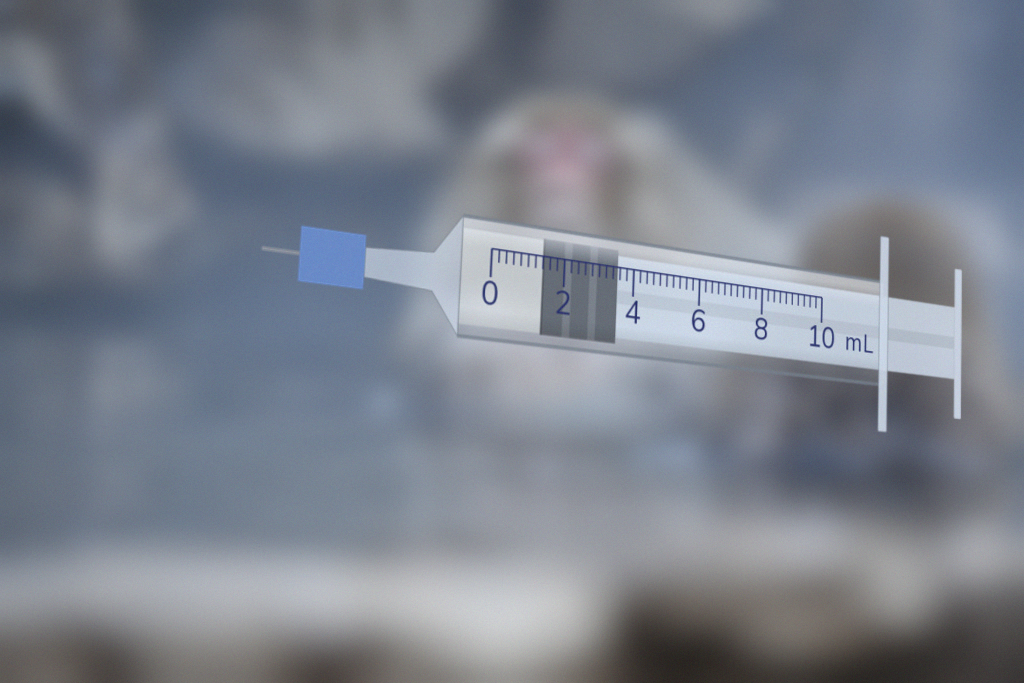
1.4 mL
